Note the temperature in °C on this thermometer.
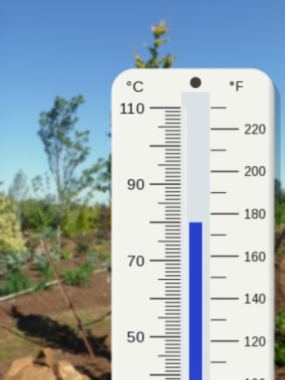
80 °C
